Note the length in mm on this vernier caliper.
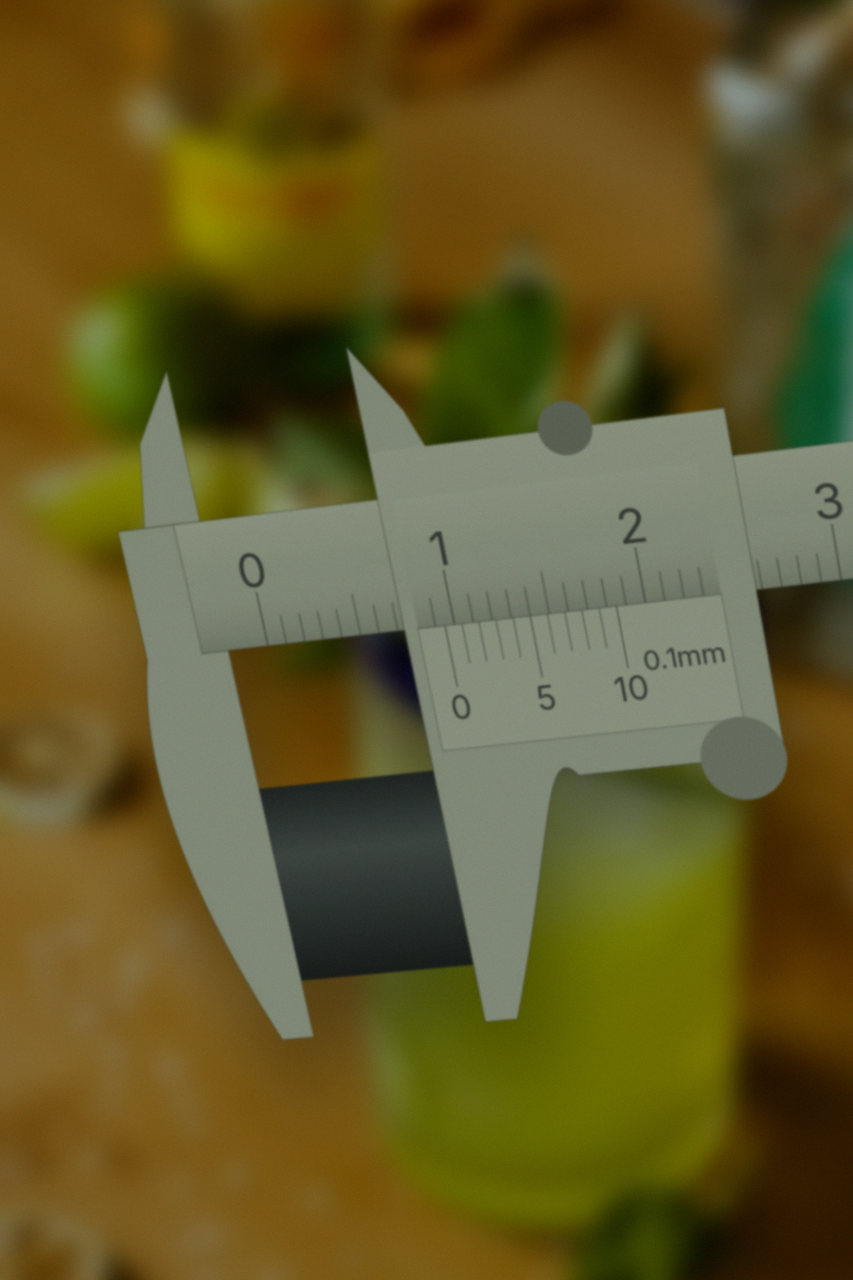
9.5 mm
